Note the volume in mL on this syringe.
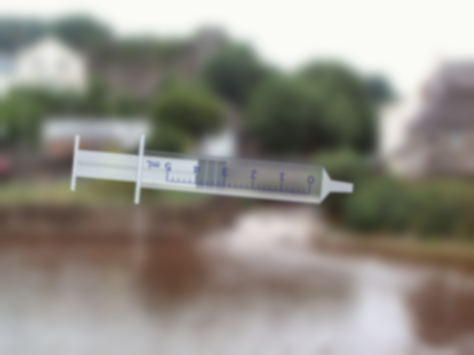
3 mL
